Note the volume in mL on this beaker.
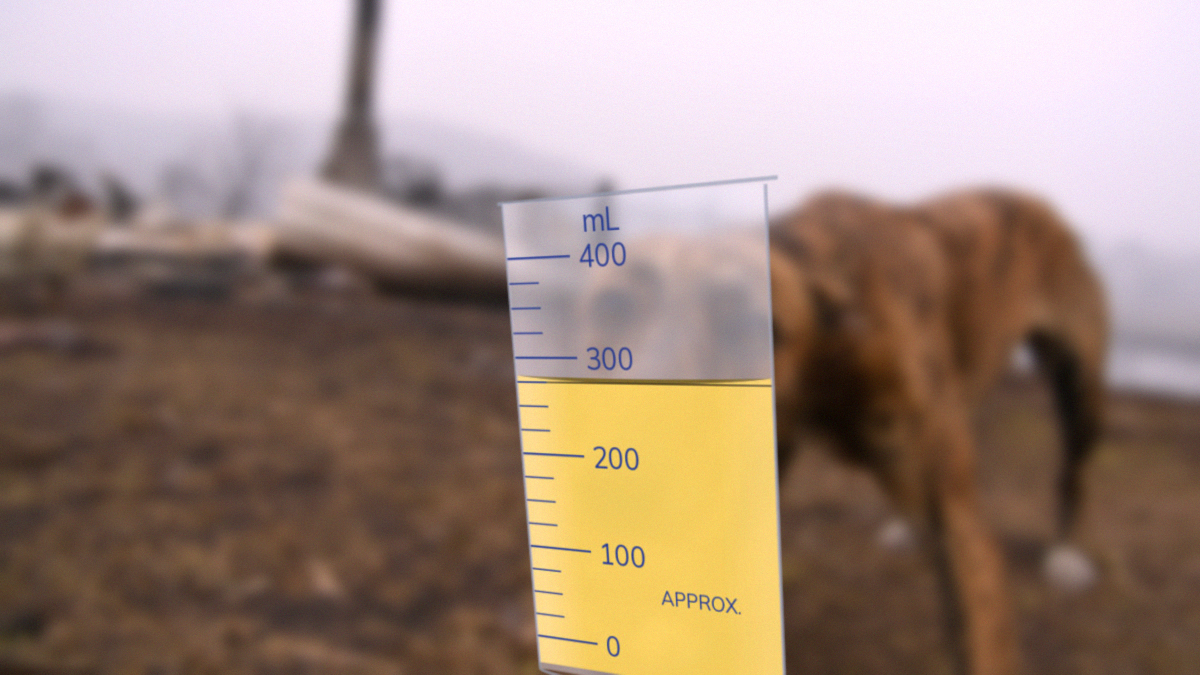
275 mL
